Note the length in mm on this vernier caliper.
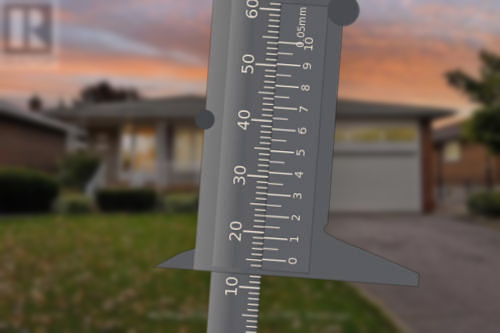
15.2 mm
